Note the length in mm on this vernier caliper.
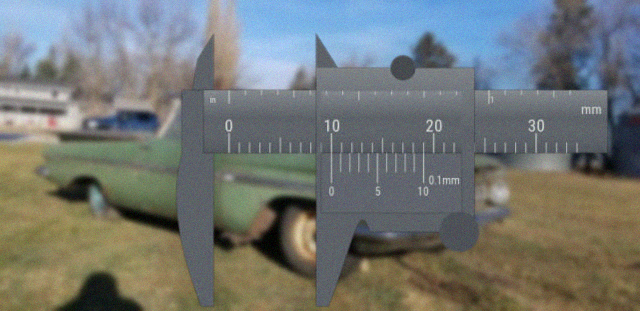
10.0 mm
